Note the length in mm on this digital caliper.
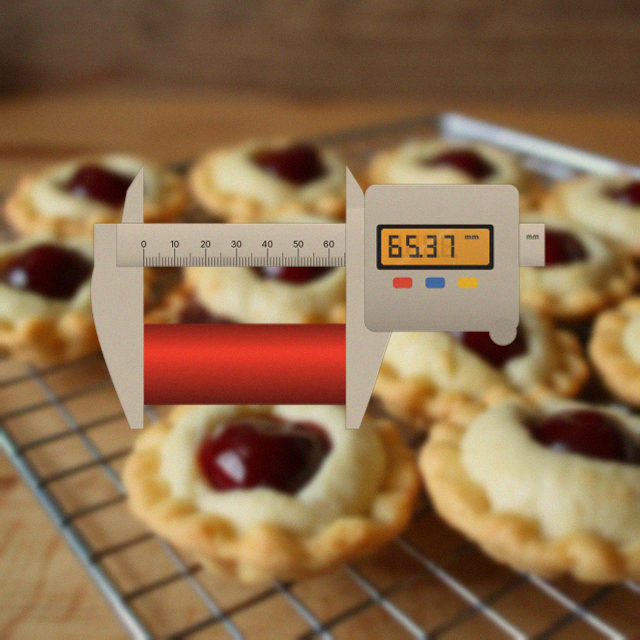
65.37 mm
